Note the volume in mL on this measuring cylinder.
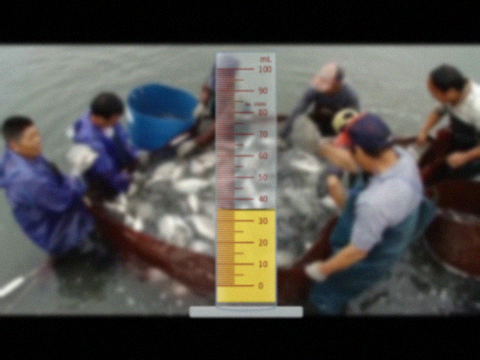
35 mL
